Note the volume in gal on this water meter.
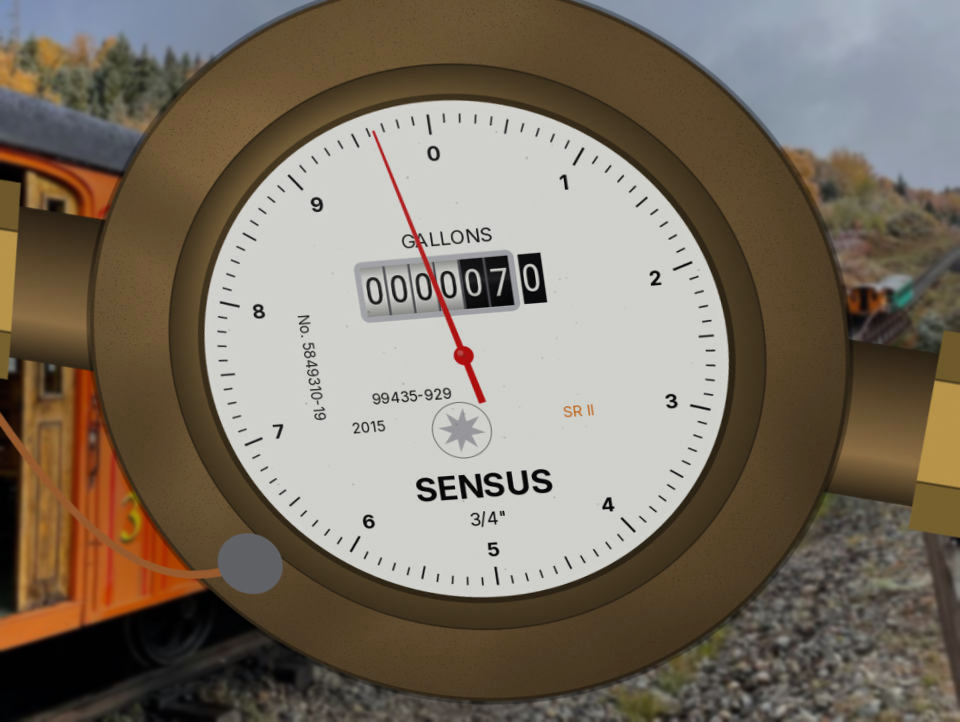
69.6 gal
